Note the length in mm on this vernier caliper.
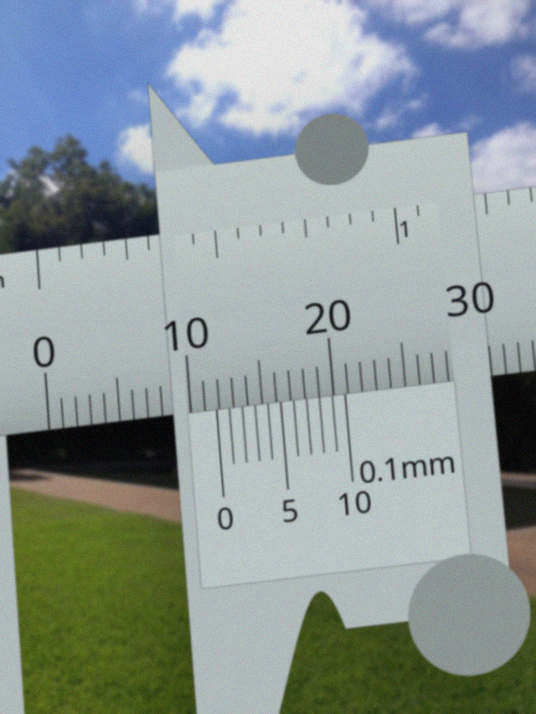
11.8 mm
